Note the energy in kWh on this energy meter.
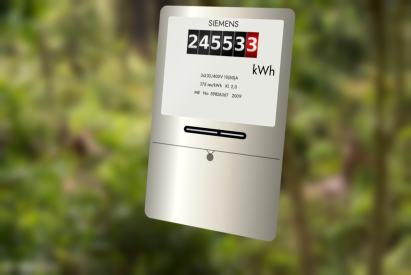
24553.3 kWh
